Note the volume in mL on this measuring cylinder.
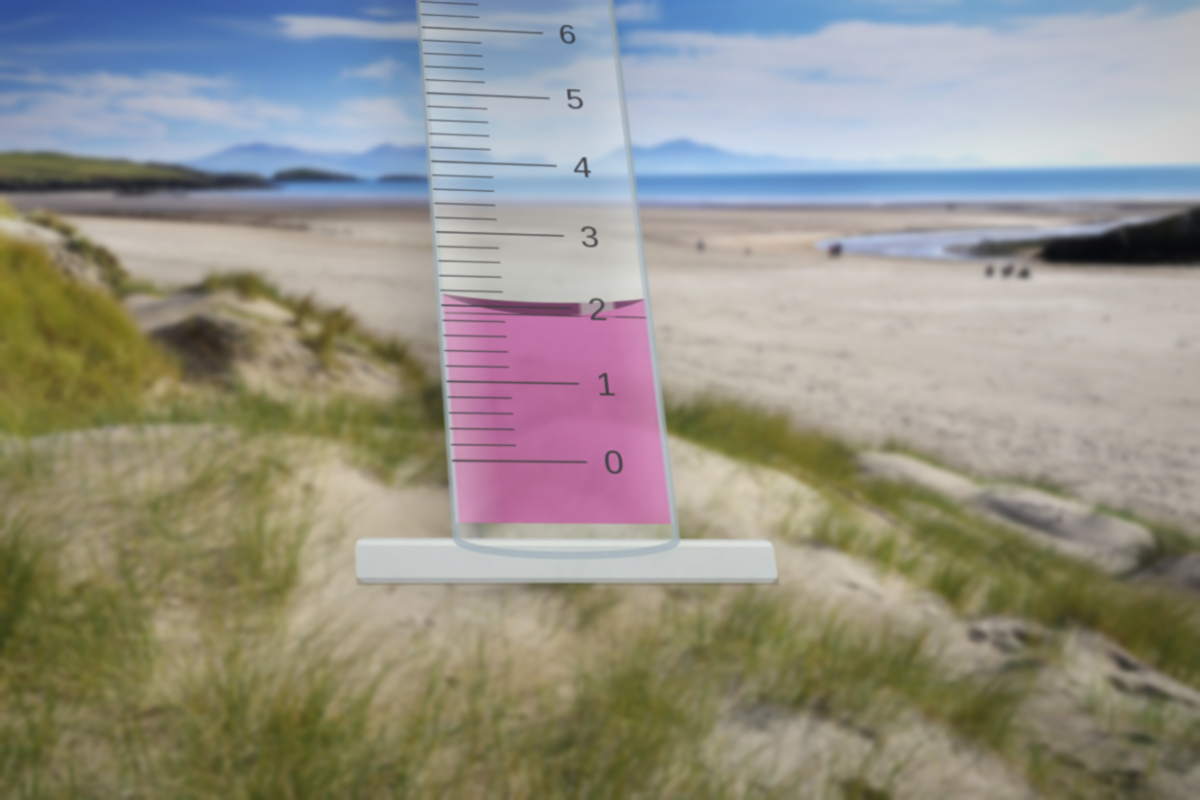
1.9 mL
